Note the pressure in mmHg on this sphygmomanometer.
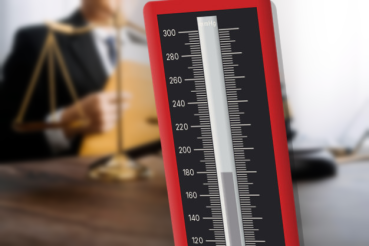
180 mmHg
